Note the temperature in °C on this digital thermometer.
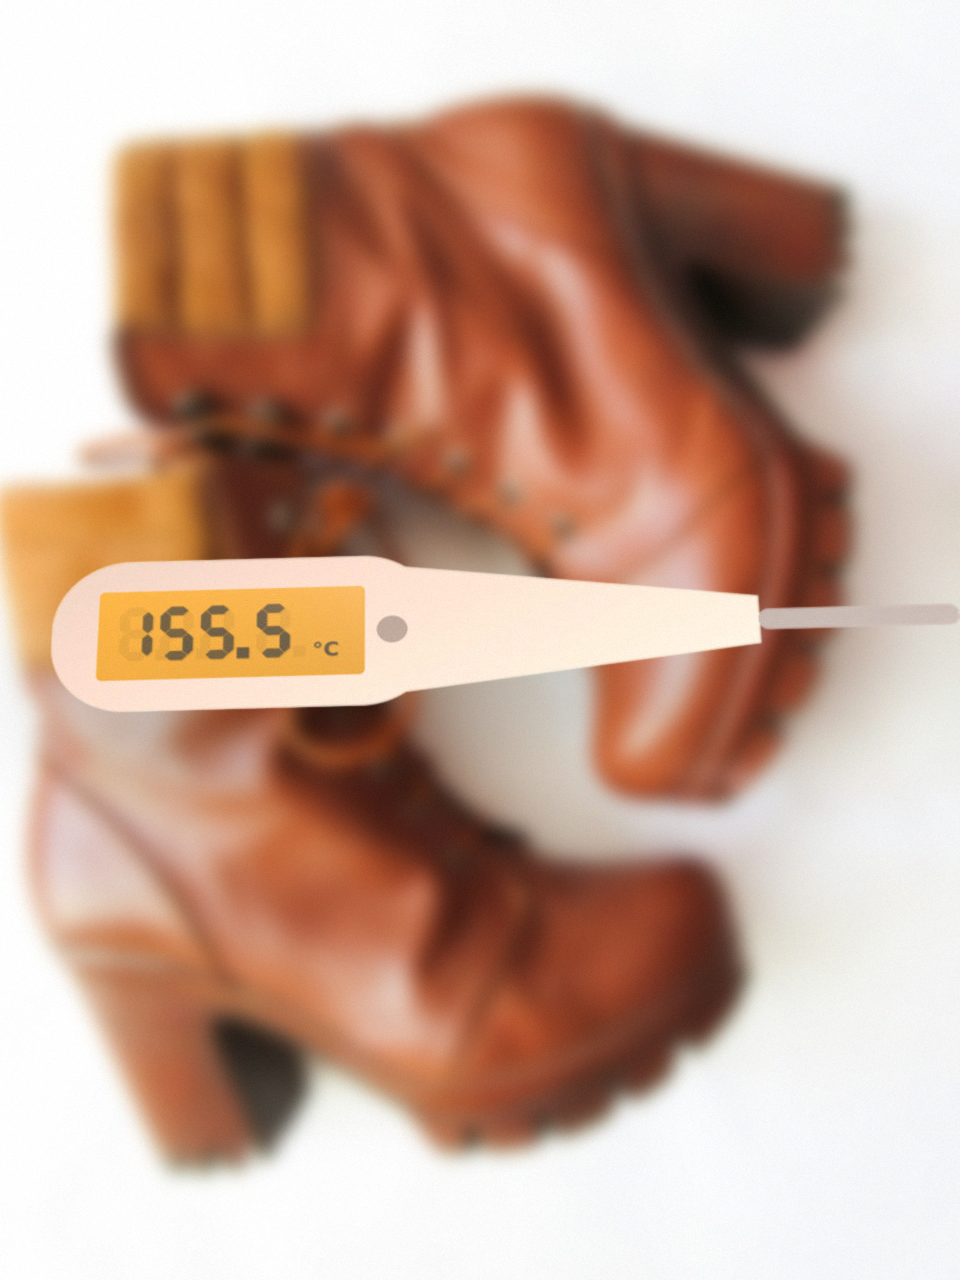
155.5 °C
